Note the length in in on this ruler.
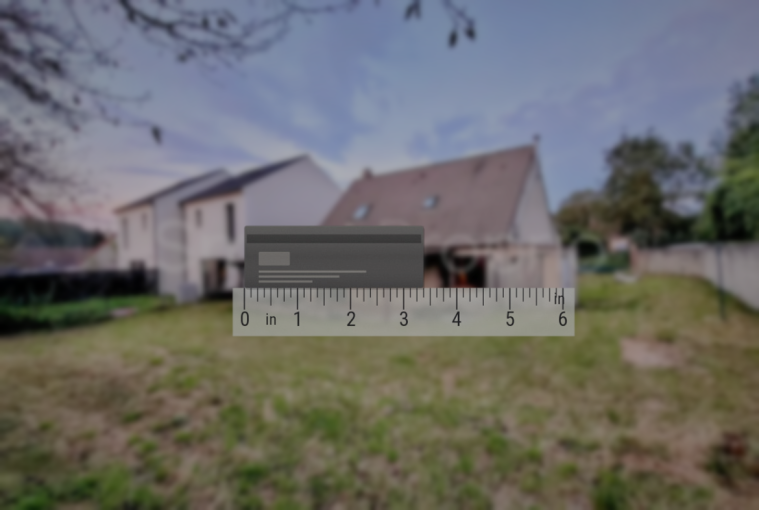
3.375 in
